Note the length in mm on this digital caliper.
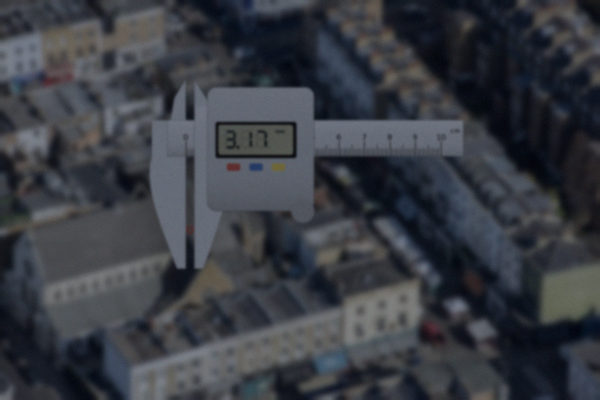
3.17 mm
